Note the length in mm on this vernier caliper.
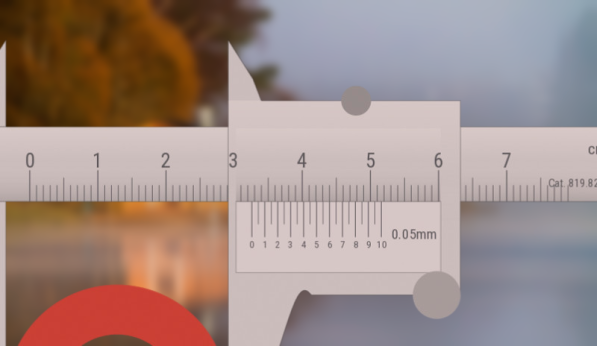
32.6 mm
